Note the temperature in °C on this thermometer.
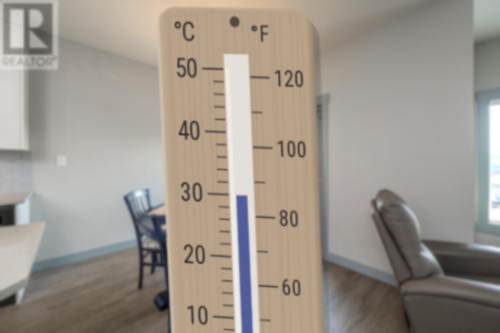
30 °C
